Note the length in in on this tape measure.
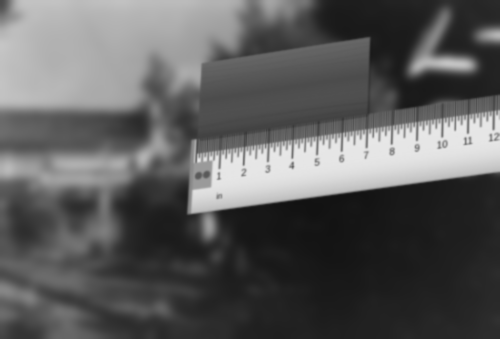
7 in
